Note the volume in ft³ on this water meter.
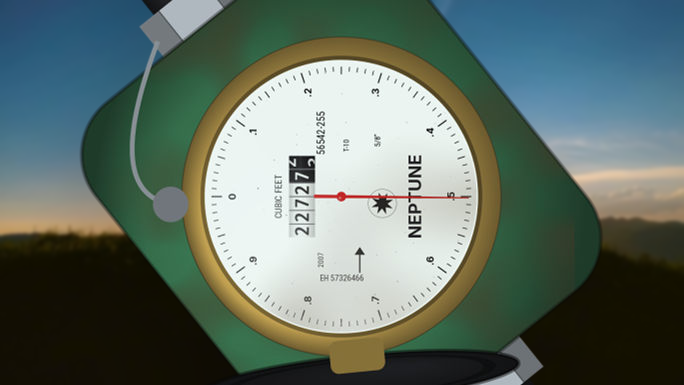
227272.50 ft³
